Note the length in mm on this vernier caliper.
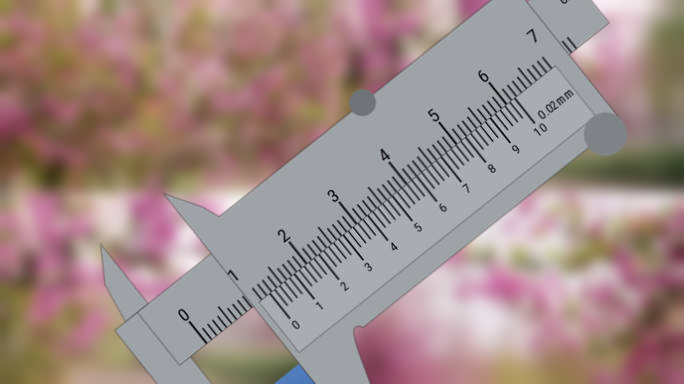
12.6 mm
